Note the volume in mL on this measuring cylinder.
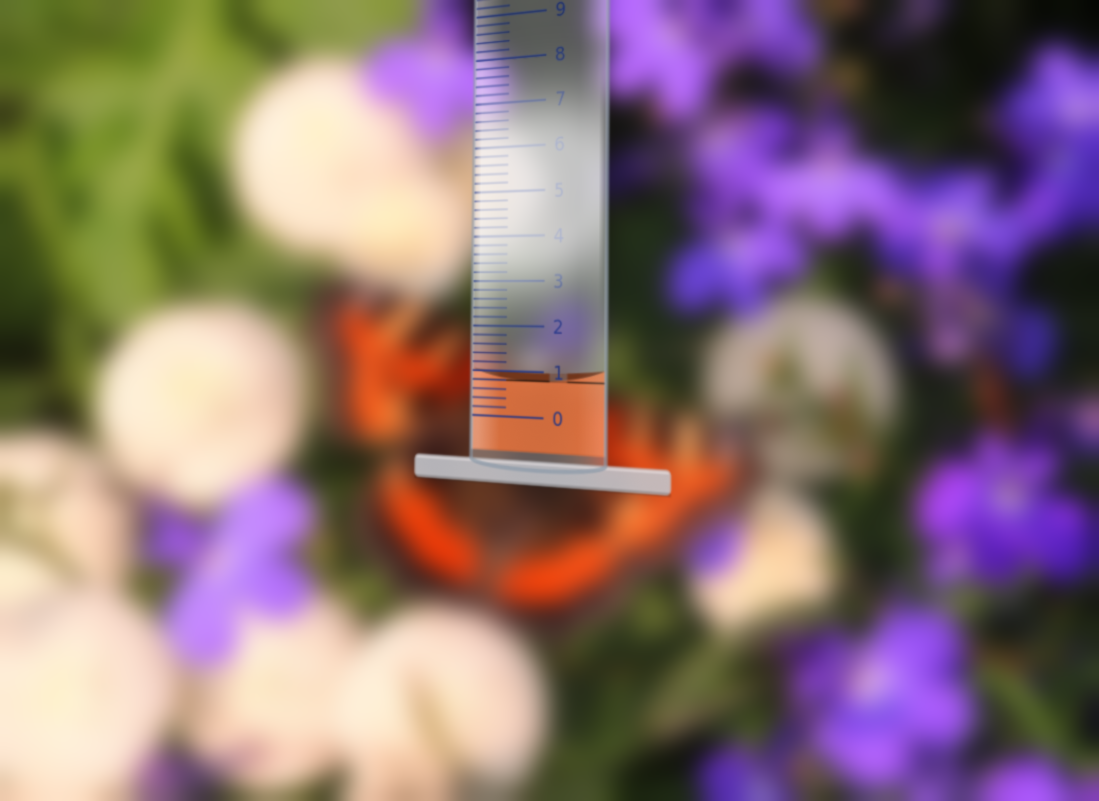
0.8 mL
